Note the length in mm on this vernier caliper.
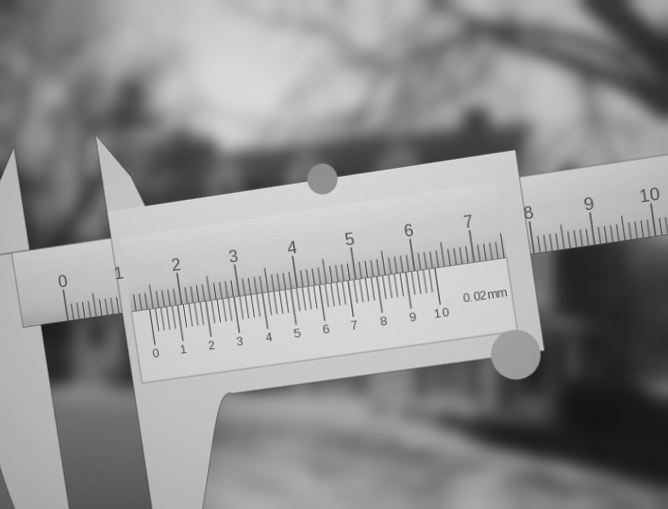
14.4 mm
